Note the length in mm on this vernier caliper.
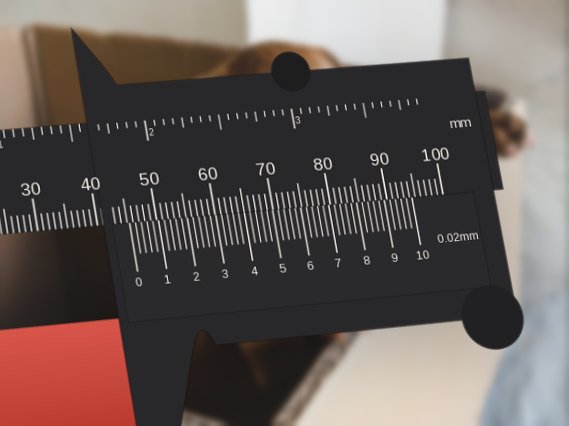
45.4 mm
